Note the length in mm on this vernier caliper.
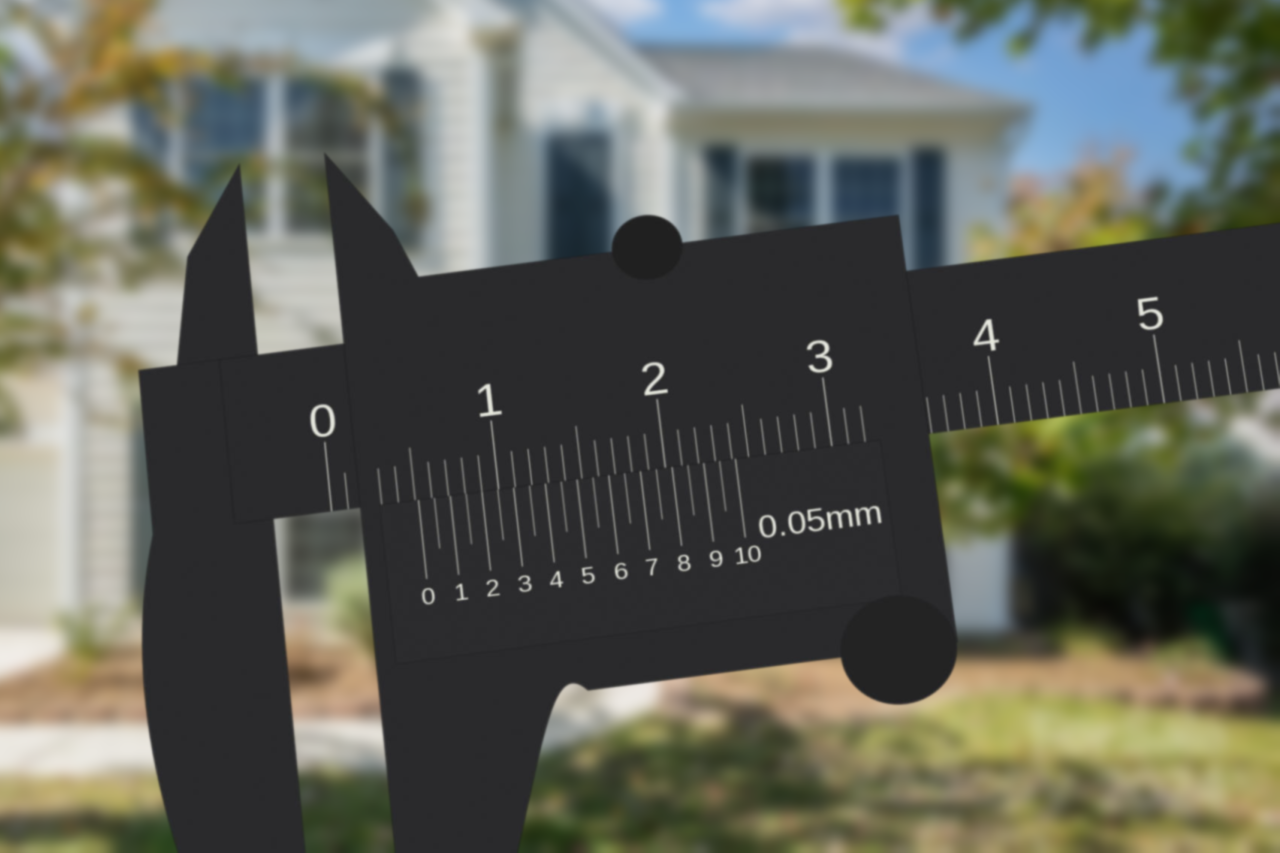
5.2 mm
